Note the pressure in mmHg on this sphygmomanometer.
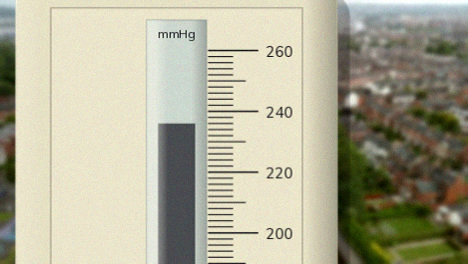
236 mmHg
